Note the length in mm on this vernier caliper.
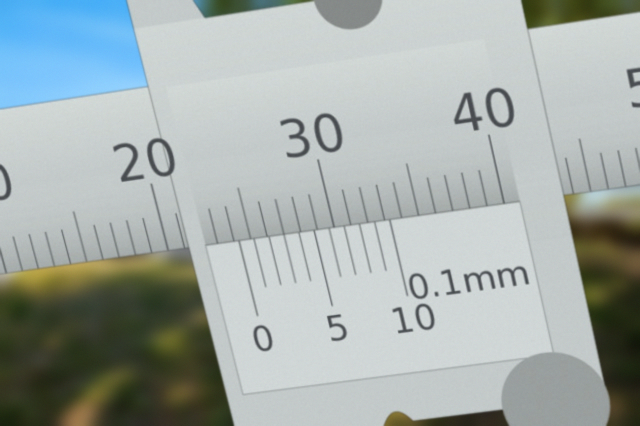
24.3 mm
